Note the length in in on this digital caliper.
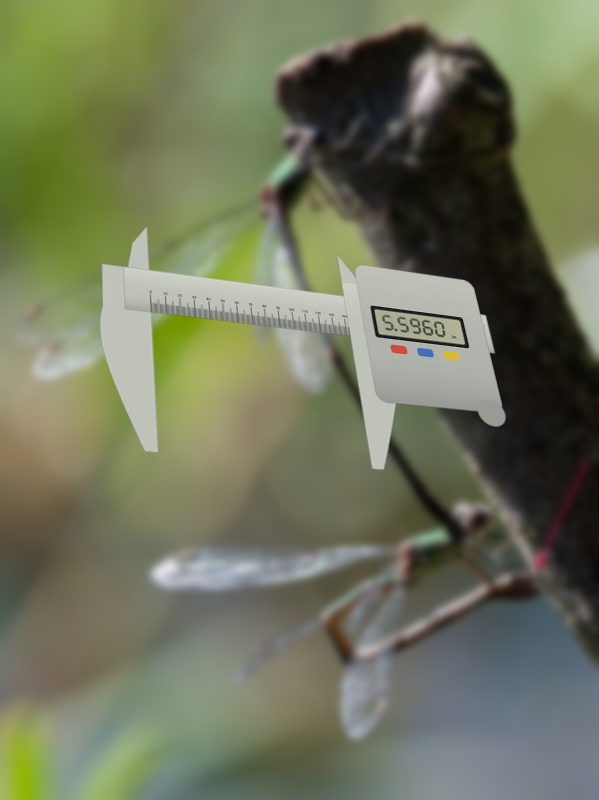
5.5960 in
